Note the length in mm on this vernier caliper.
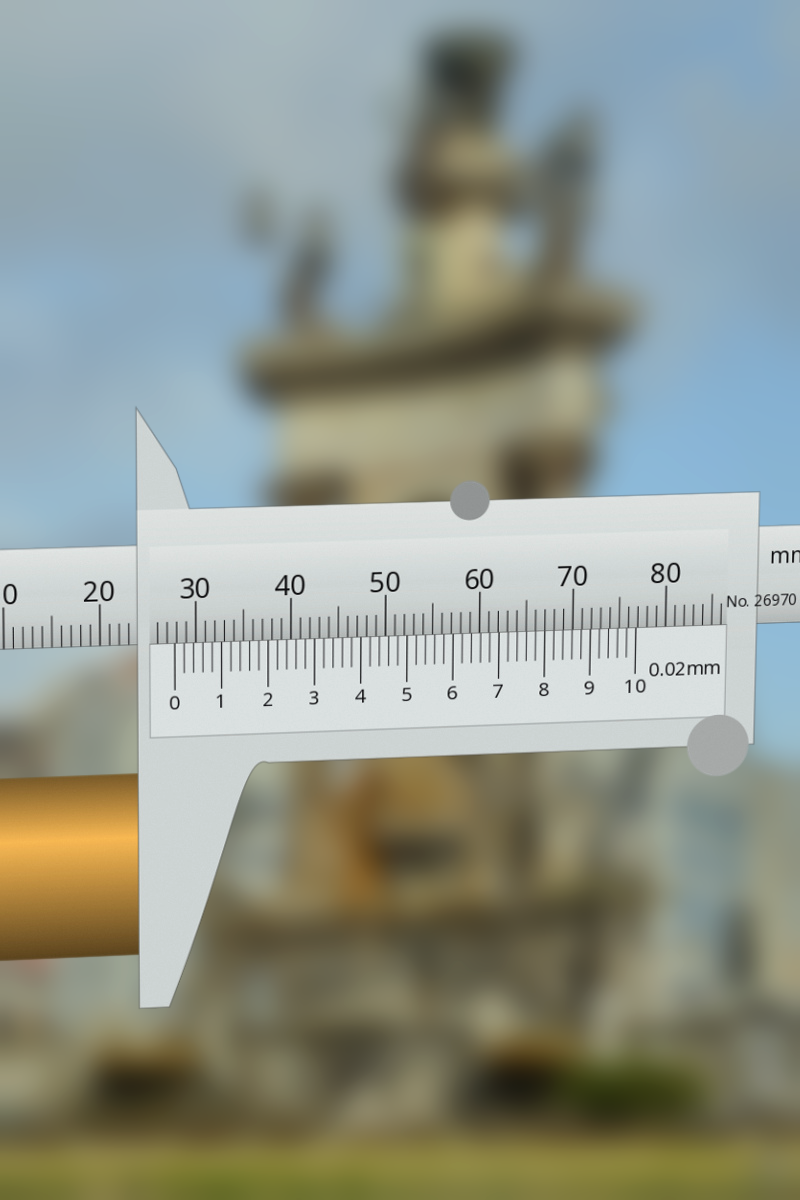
27.8 mm
